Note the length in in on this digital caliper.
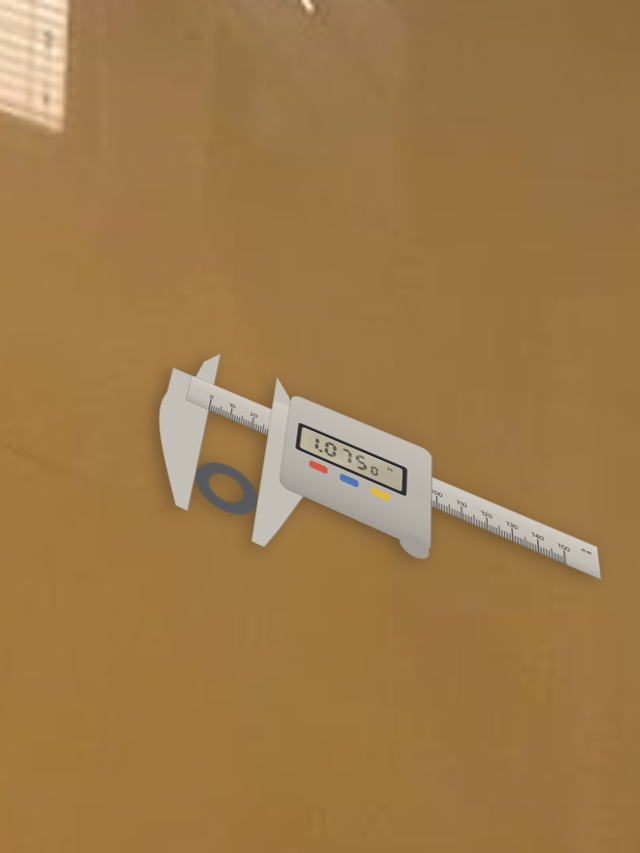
1.0750 in
